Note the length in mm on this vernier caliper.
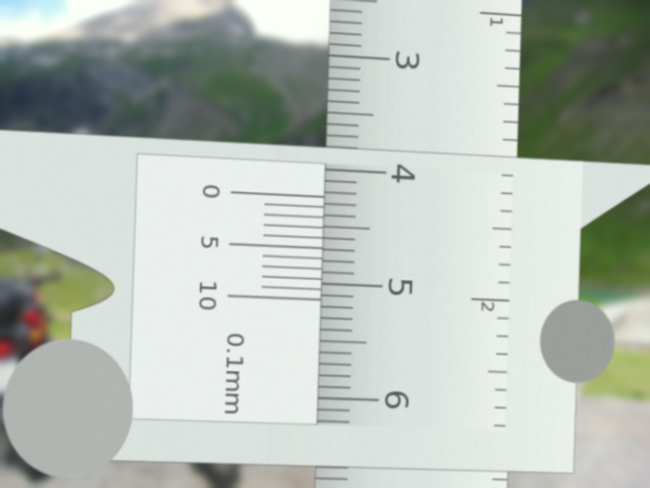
42.4 mm
